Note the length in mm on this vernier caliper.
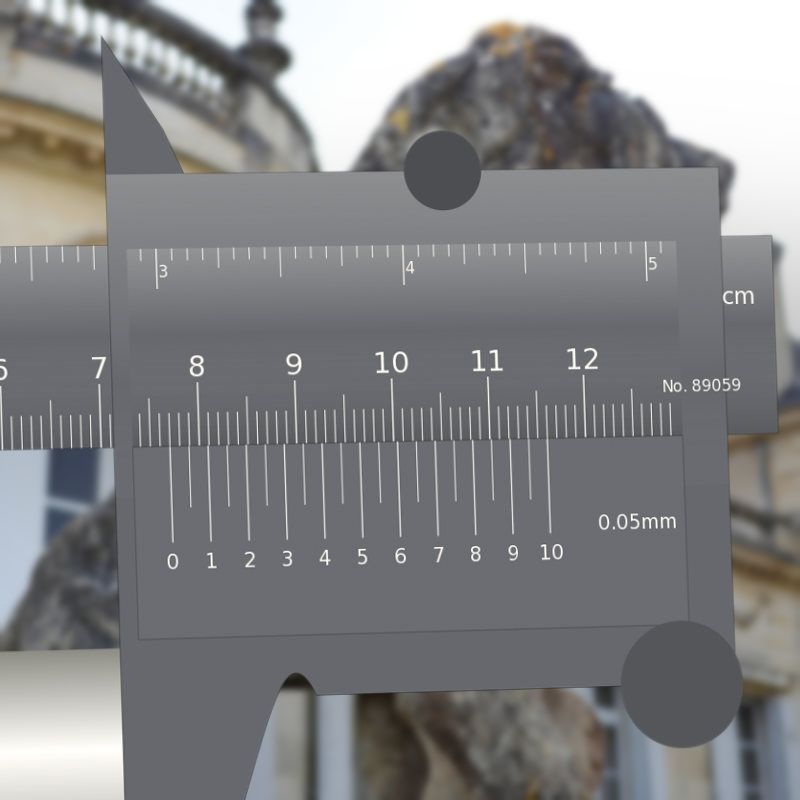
77.0 mm
